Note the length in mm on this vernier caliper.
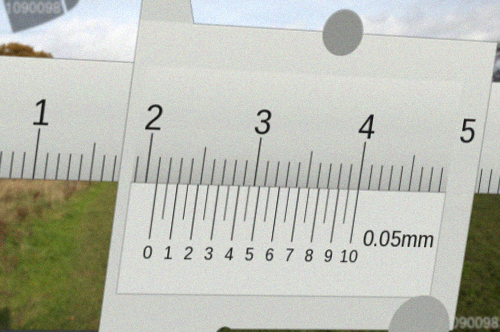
21.0 mm
